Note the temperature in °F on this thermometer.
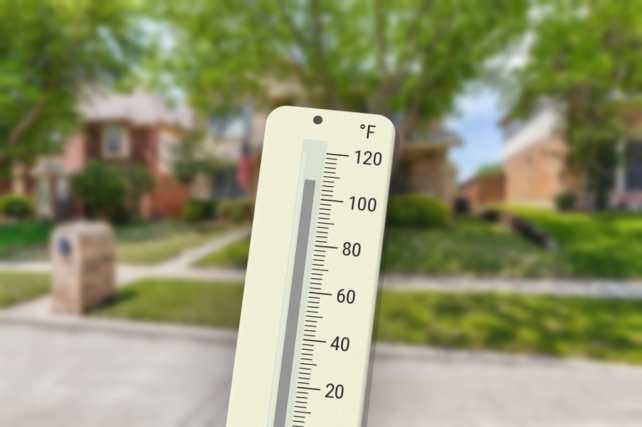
108 °F
